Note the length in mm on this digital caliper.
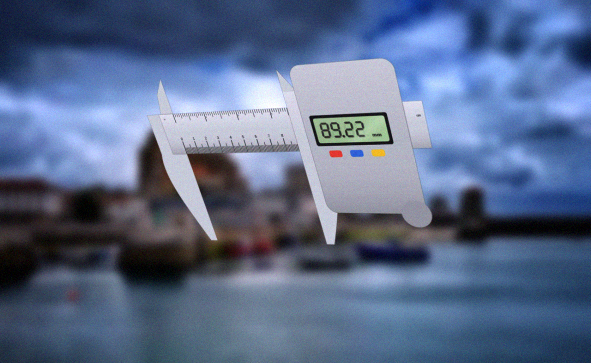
89.22 mm
